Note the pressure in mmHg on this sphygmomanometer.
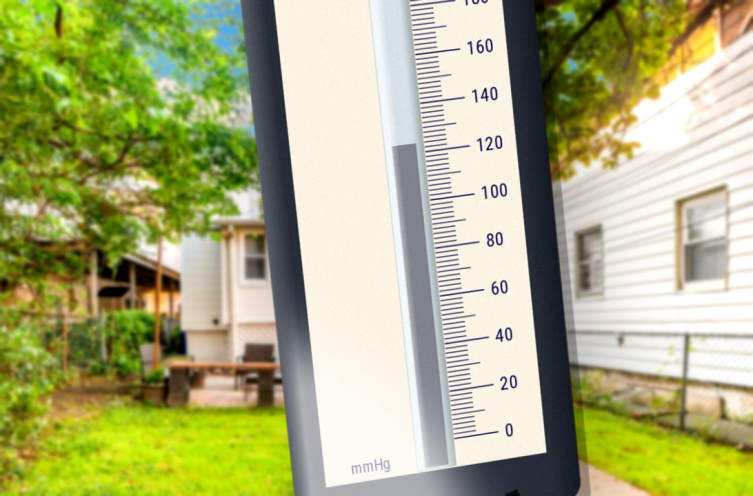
124 mmHg
